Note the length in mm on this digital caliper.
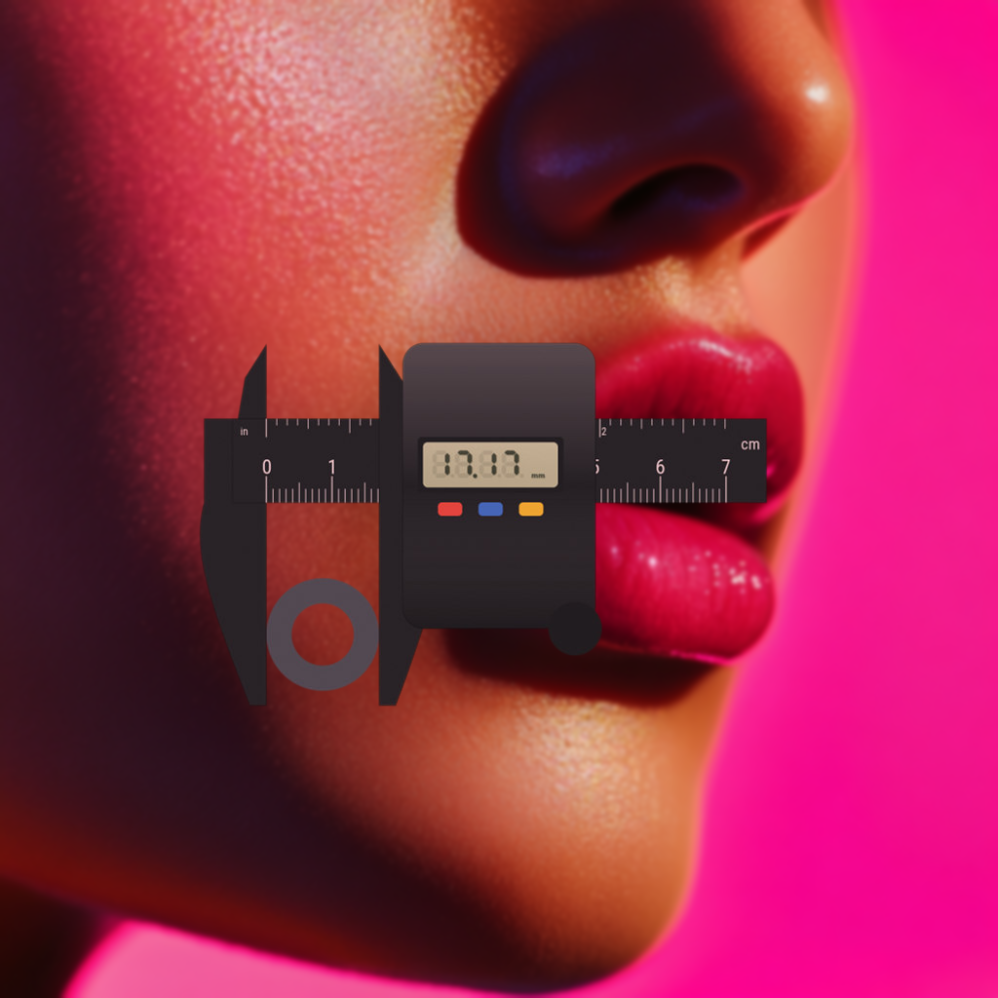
17.17 mm
